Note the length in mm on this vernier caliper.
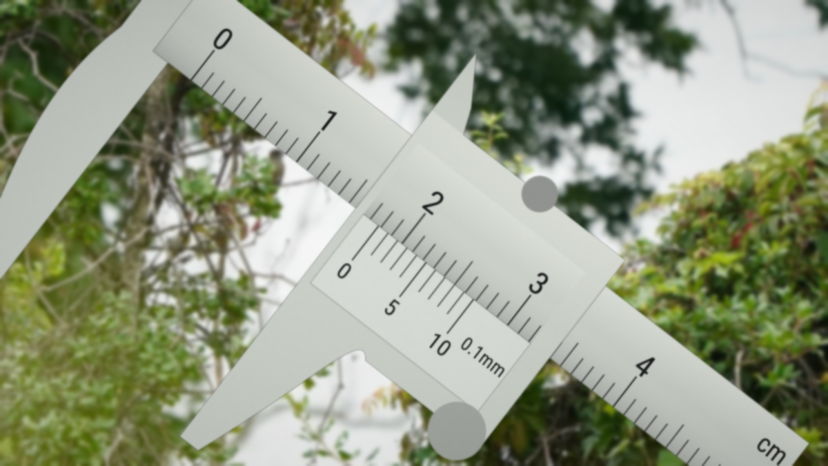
17.8 mm
